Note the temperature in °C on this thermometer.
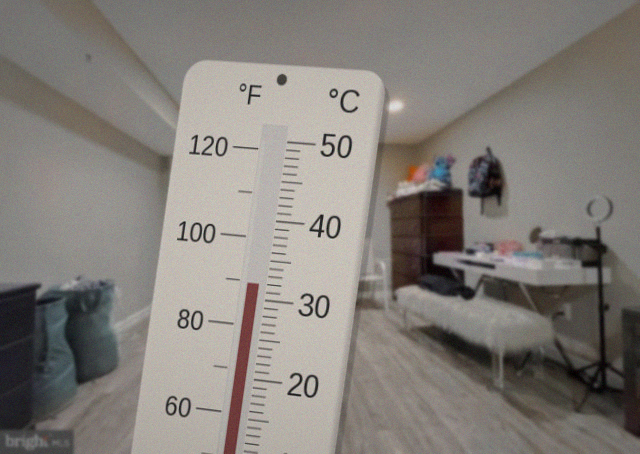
32 °C
